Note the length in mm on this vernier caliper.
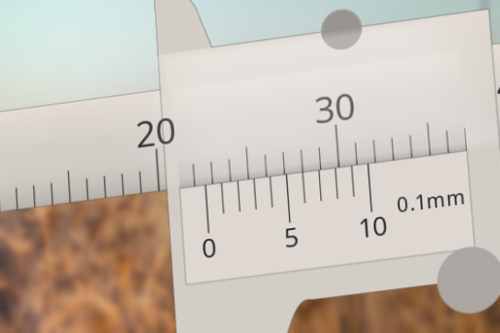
22.6 mm
